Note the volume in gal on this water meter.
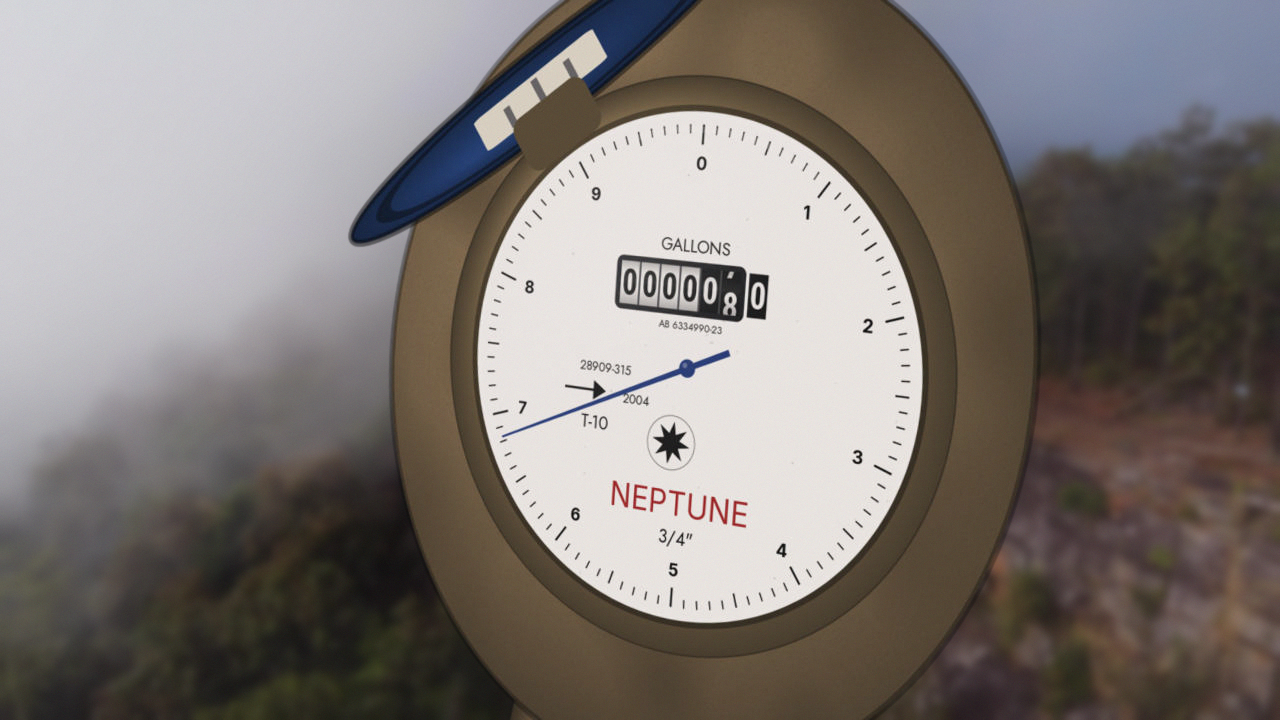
76.8 gal
